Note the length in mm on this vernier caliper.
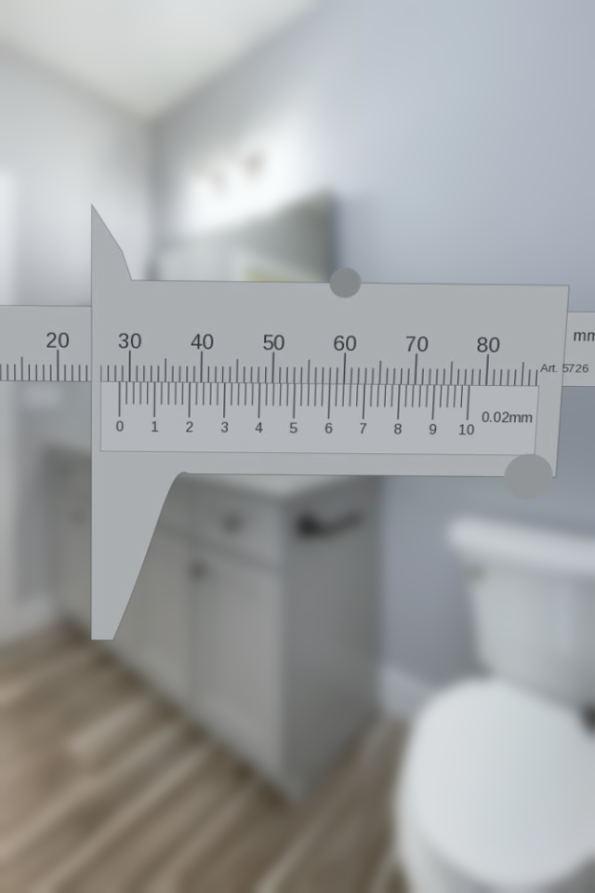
28.6 mm
